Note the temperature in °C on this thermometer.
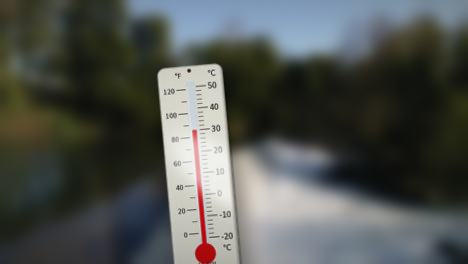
30 °C
